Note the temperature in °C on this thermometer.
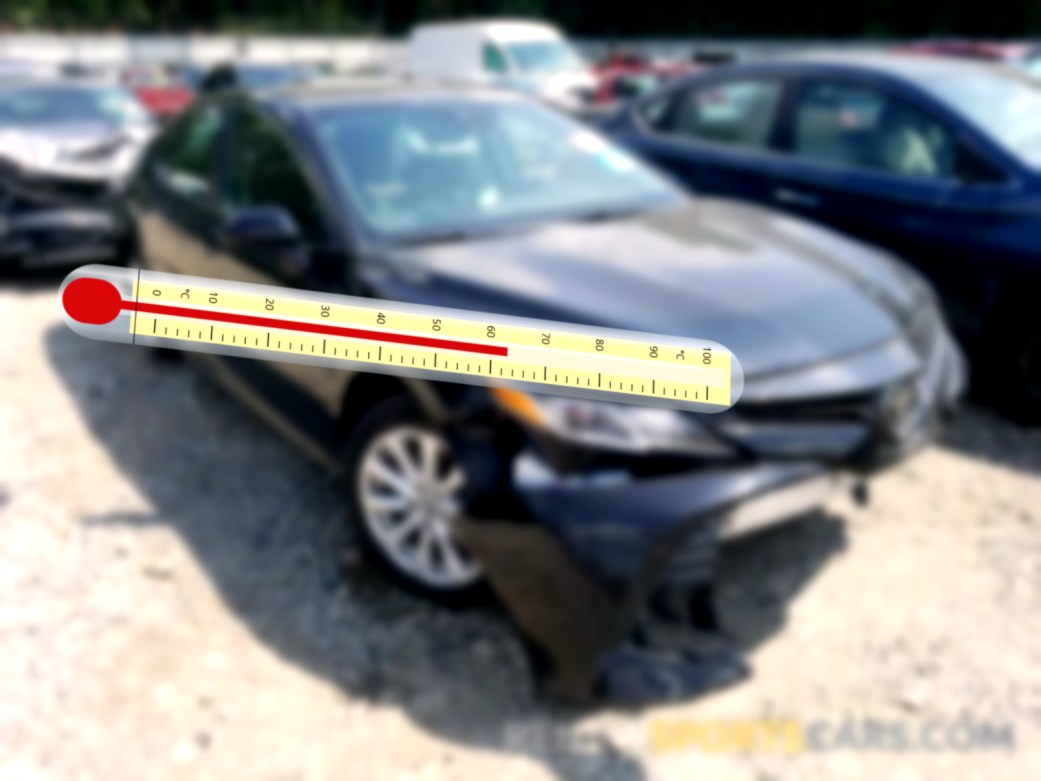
63 °C
